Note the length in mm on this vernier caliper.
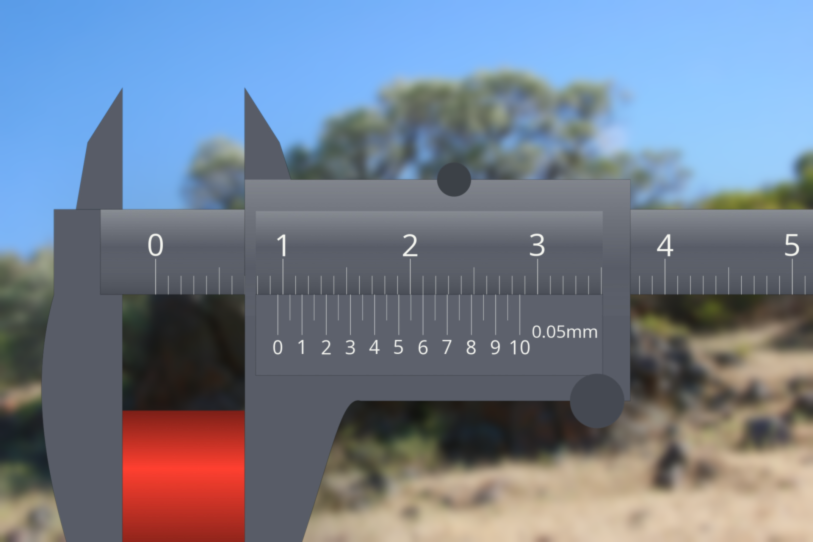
9.6 mm
